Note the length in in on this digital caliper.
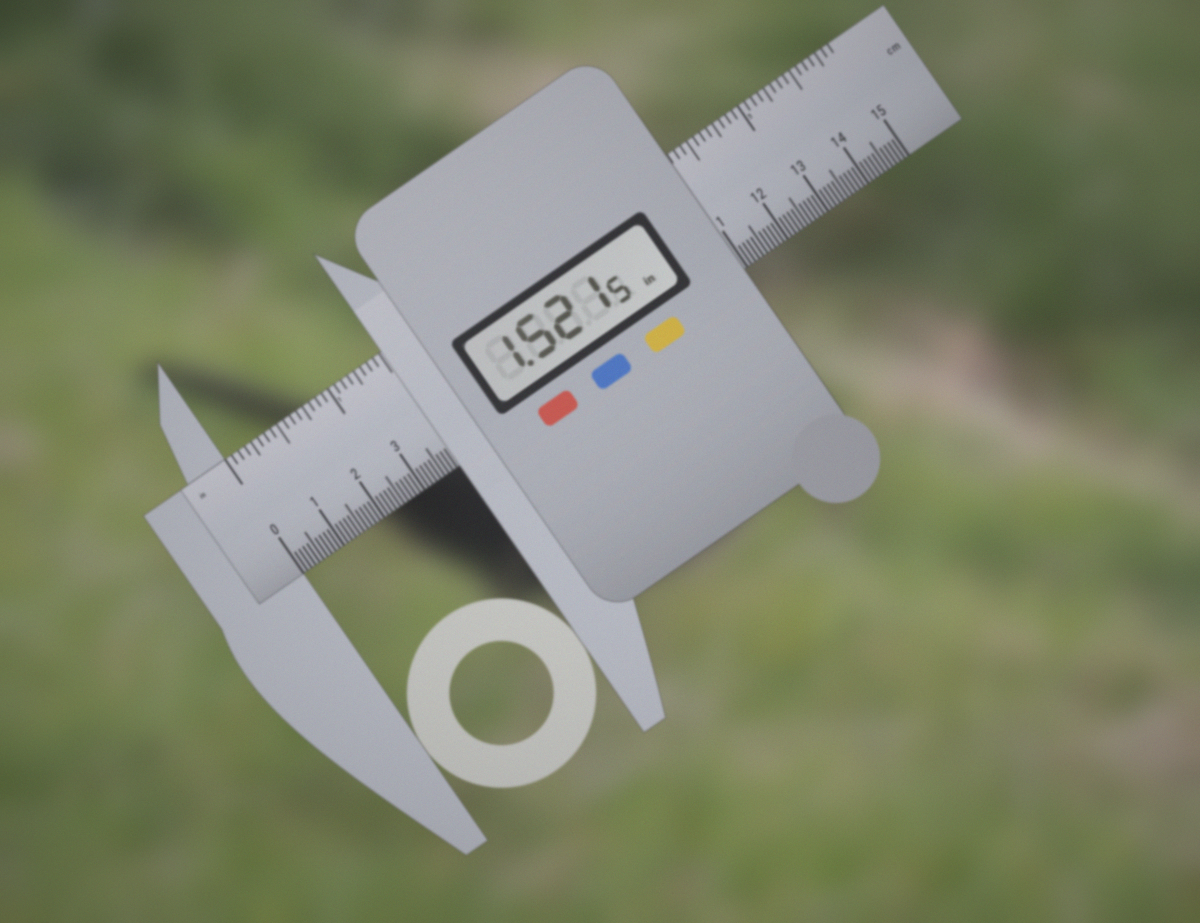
1.5215 in
